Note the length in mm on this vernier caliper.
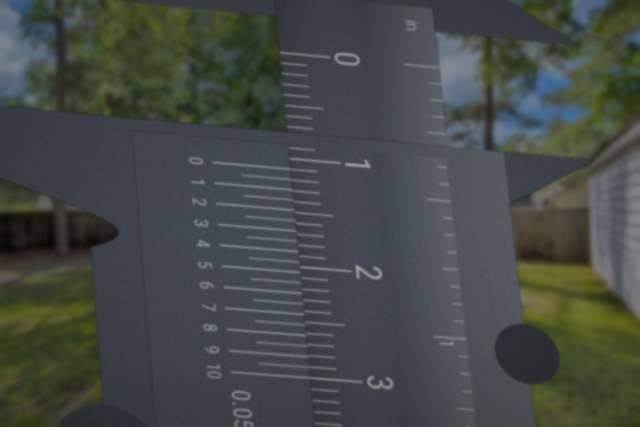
11.0 mm
